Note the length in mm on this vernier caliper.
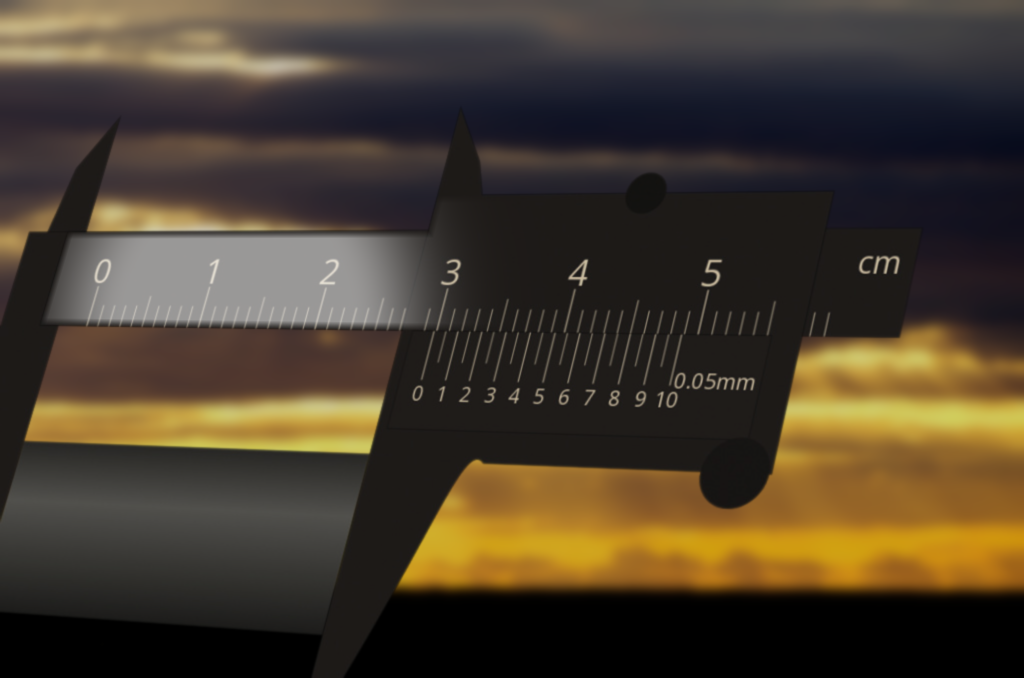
29.8 mm
